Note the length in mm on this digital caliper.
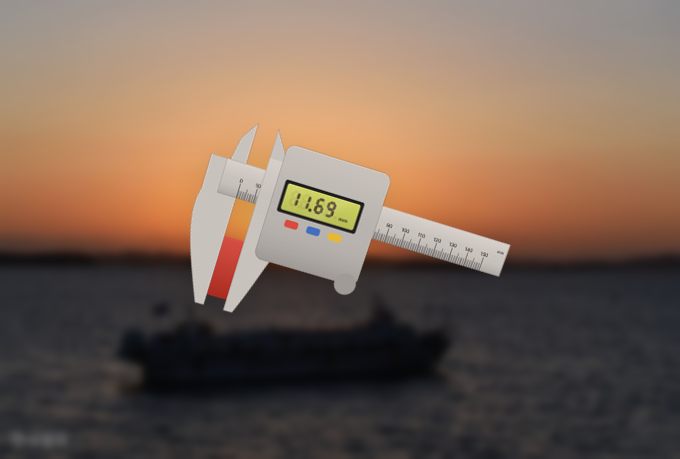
11.69 mm
